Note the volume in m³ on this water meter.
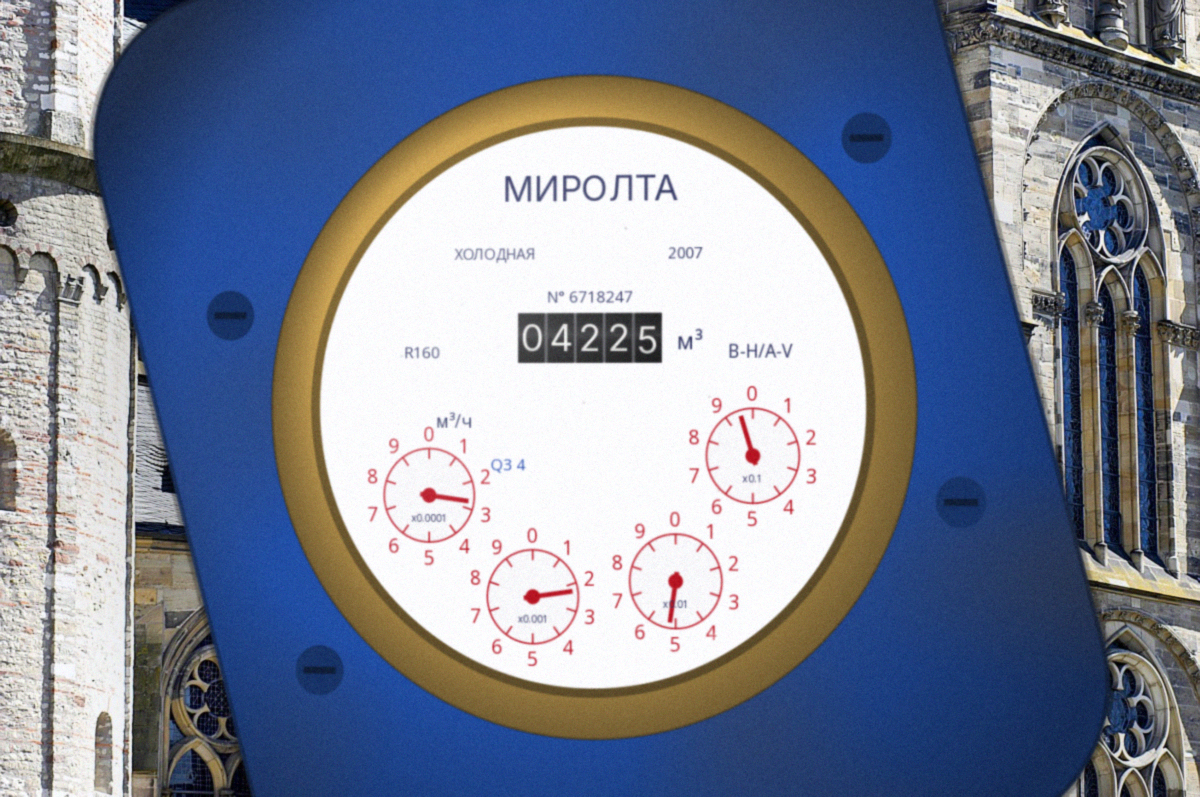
4224.9522 m³
